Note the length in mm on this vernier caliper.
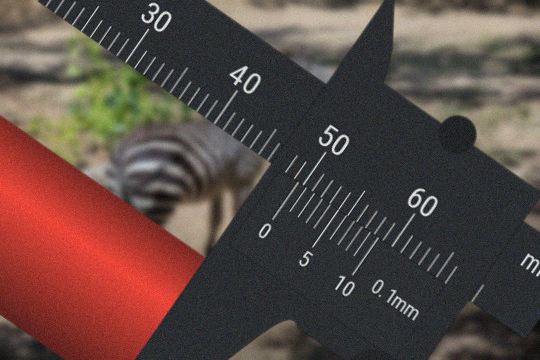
49.5 mm
